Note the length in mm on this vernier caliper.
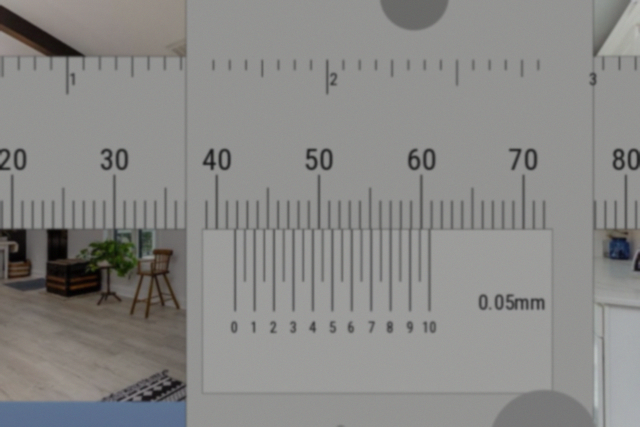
41.8 mm
